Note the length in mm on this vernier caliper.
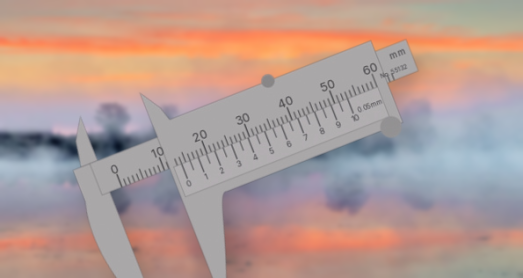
14.0 mm
